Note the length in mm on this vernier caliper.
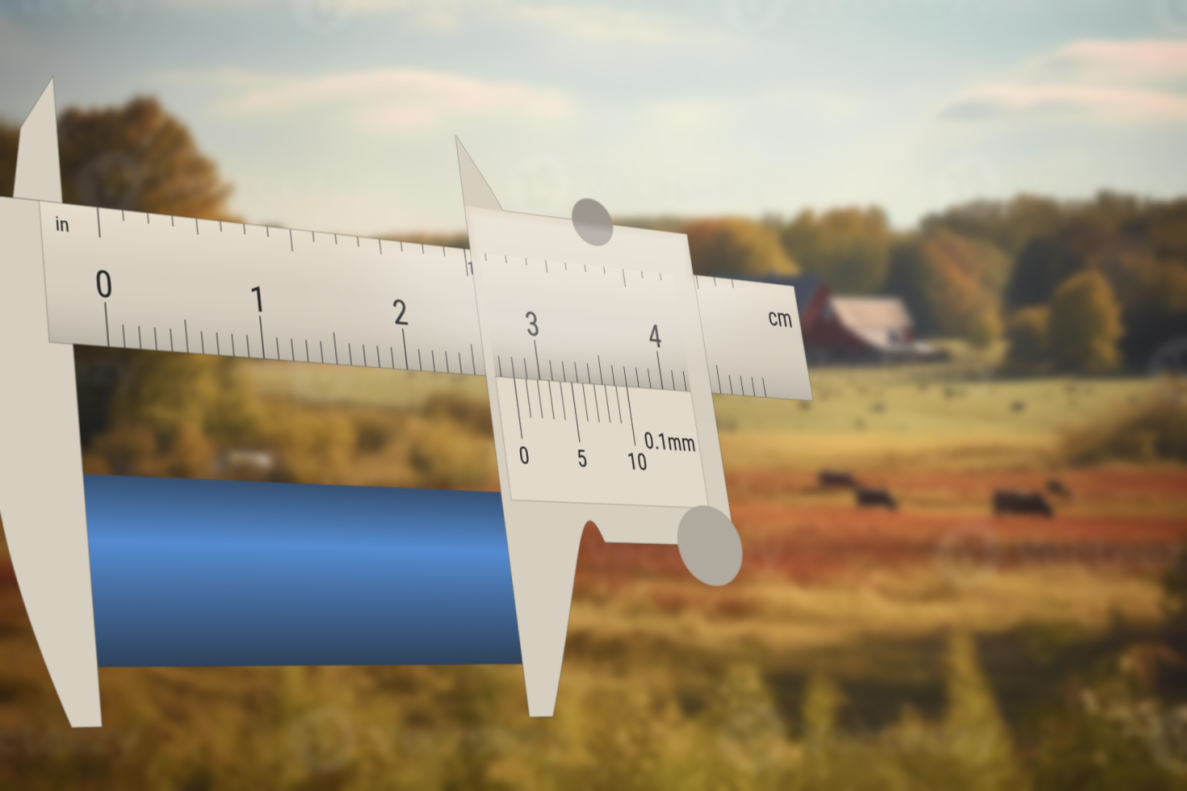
28.0 mm
